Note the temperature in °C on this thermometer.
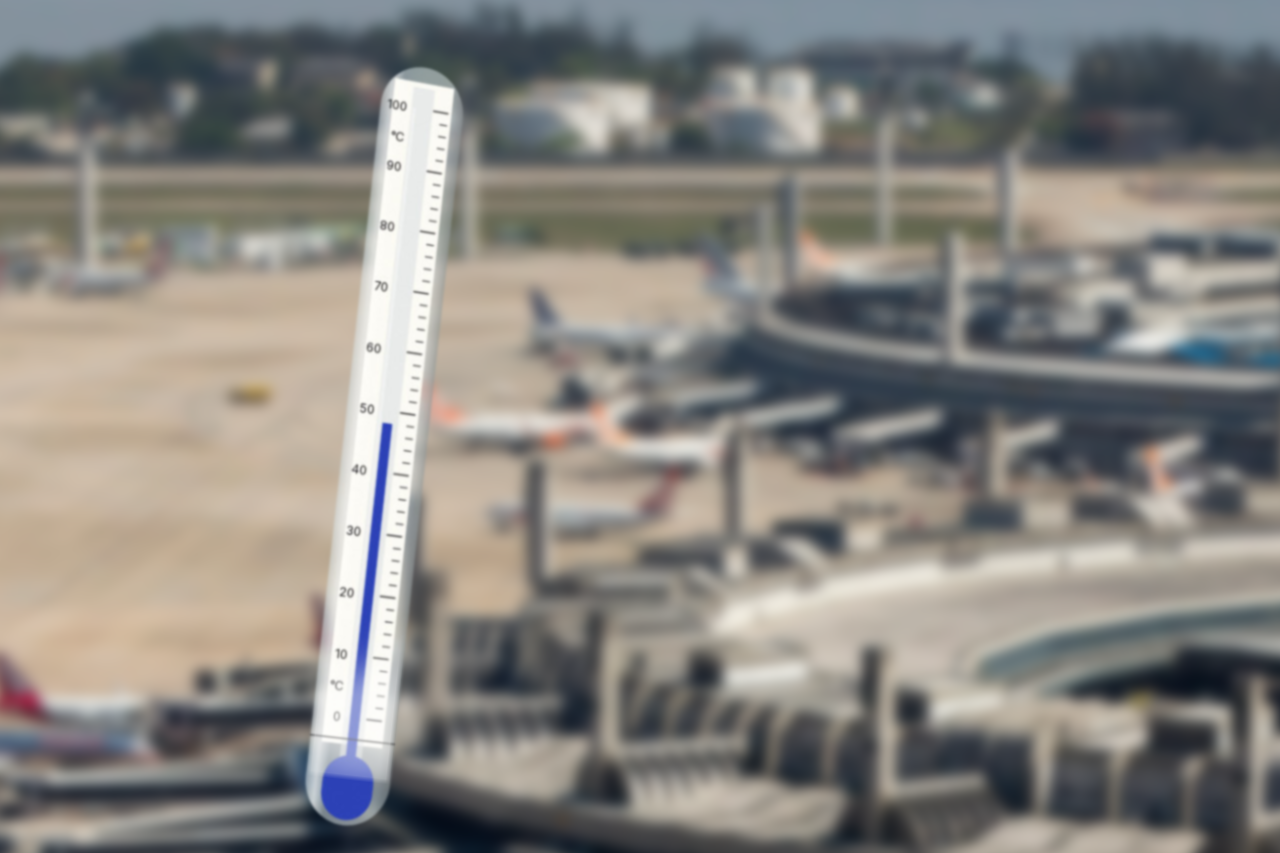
48 °C
